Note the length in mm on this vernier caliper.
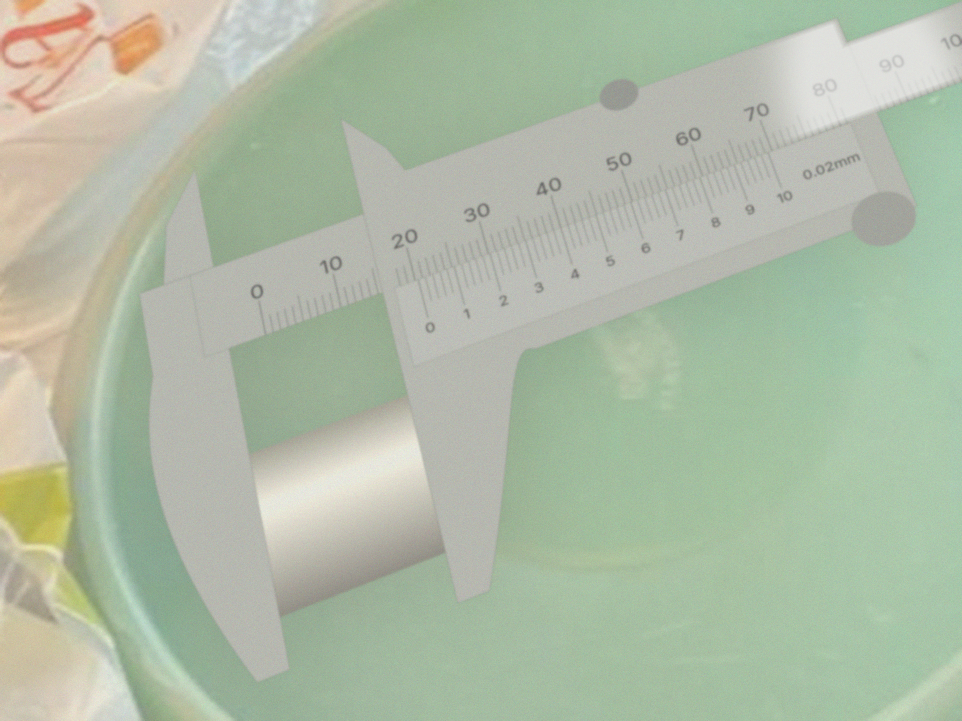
20.4 mm
